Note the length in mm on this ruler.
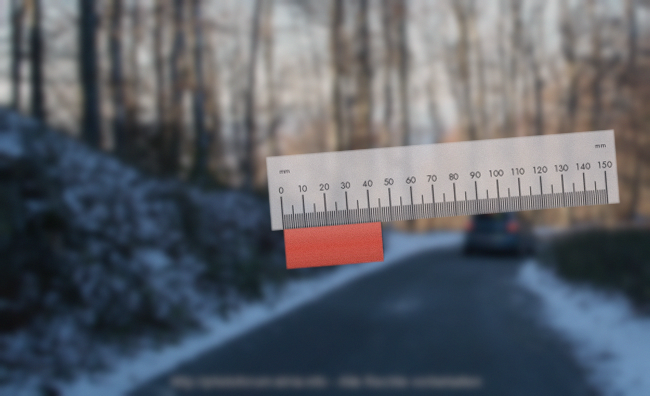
45 mm
